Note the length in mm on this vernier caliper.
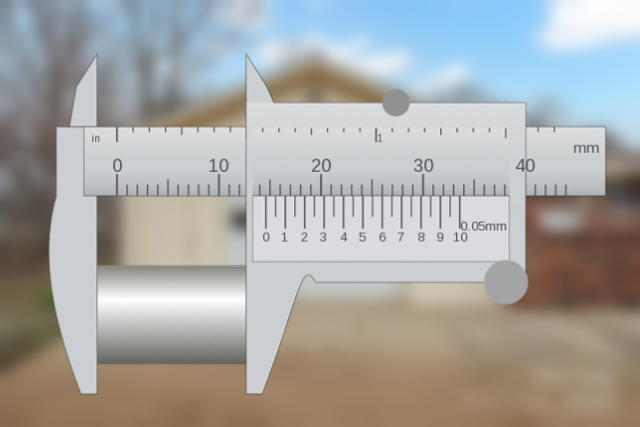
14.6 mm
